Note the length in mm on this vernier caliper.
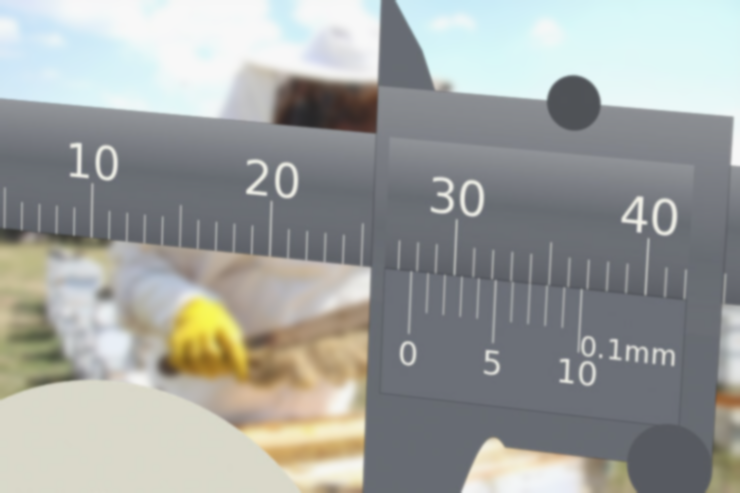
27.7 mm
